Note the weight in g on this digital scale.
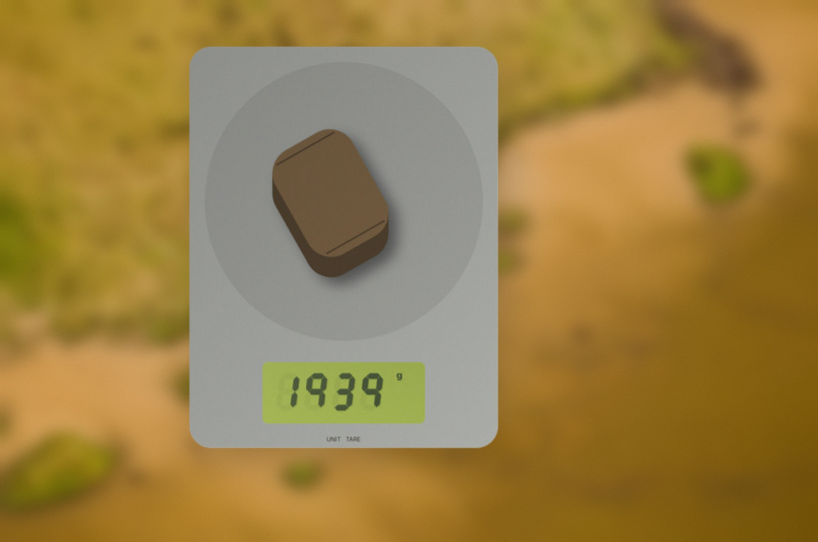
1939 g
